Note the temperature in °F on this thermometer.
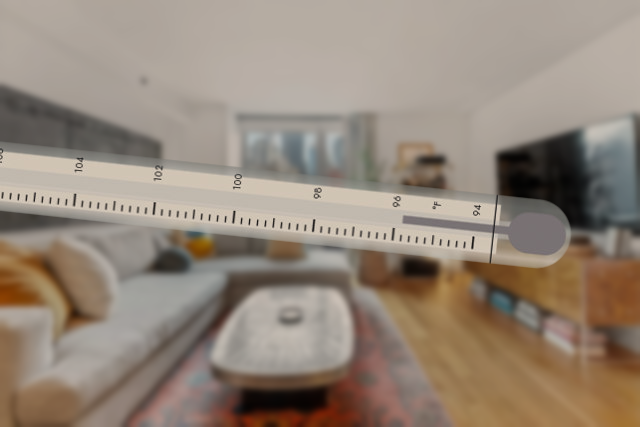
95.8 °F
